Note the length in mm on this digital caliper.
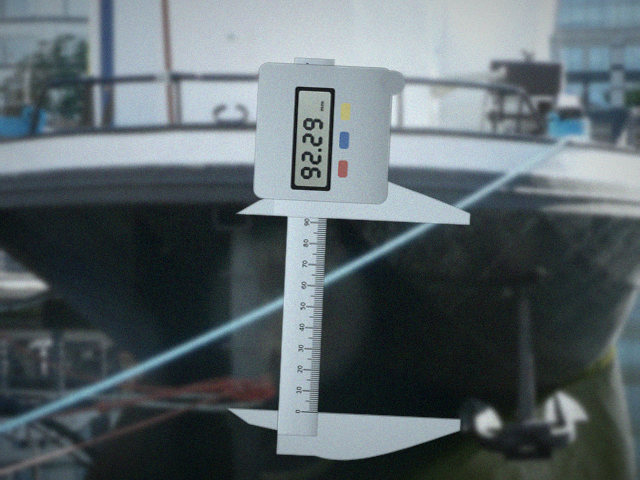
92.29 mm
